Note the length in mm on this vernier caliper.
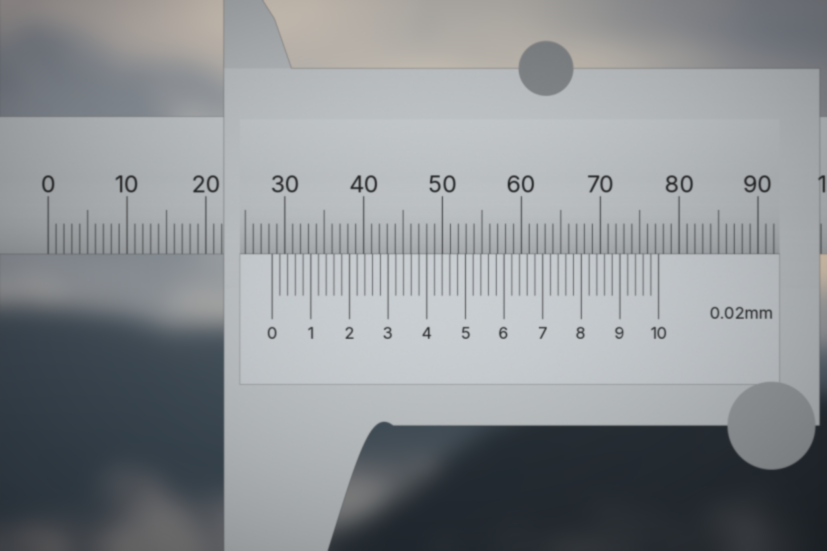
28.4 mm
